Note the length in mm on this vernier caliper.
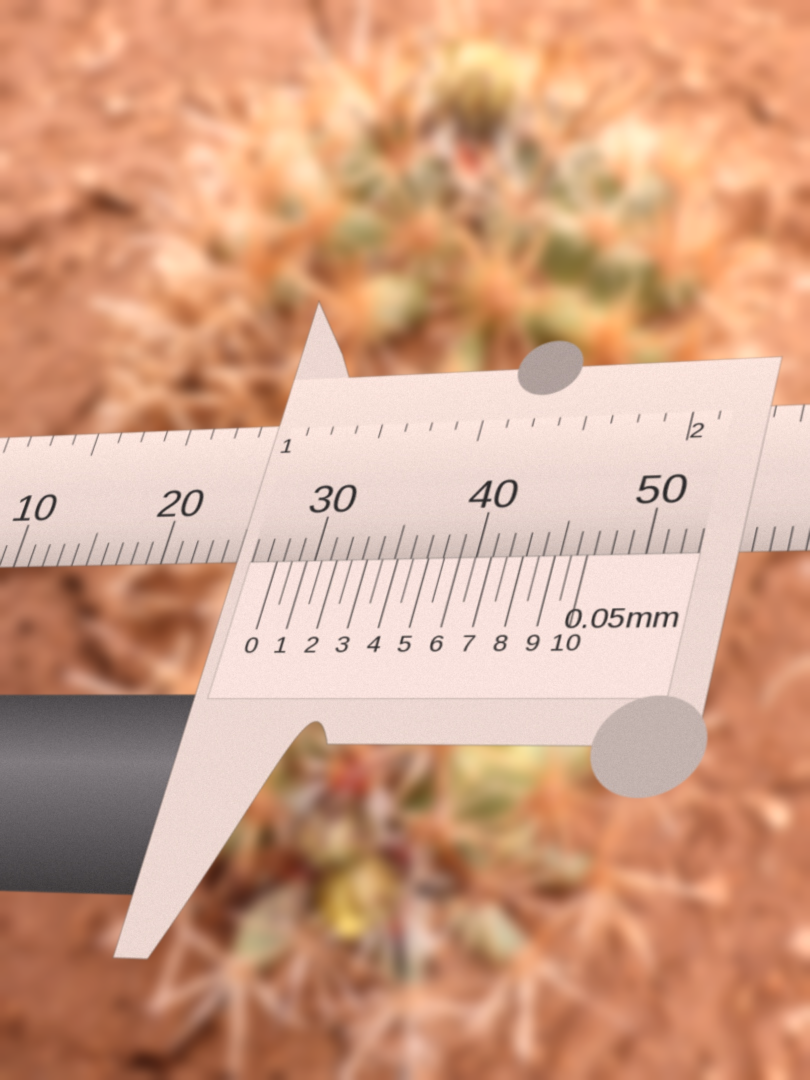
27.6 mm
